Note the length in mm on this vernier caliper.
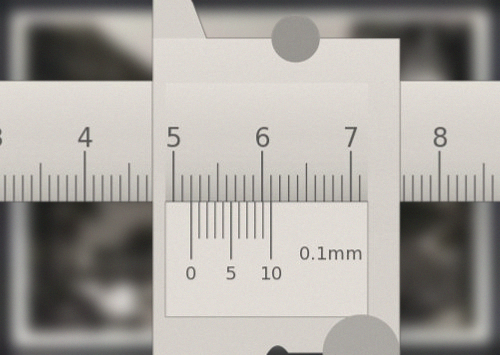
52.0 mm
